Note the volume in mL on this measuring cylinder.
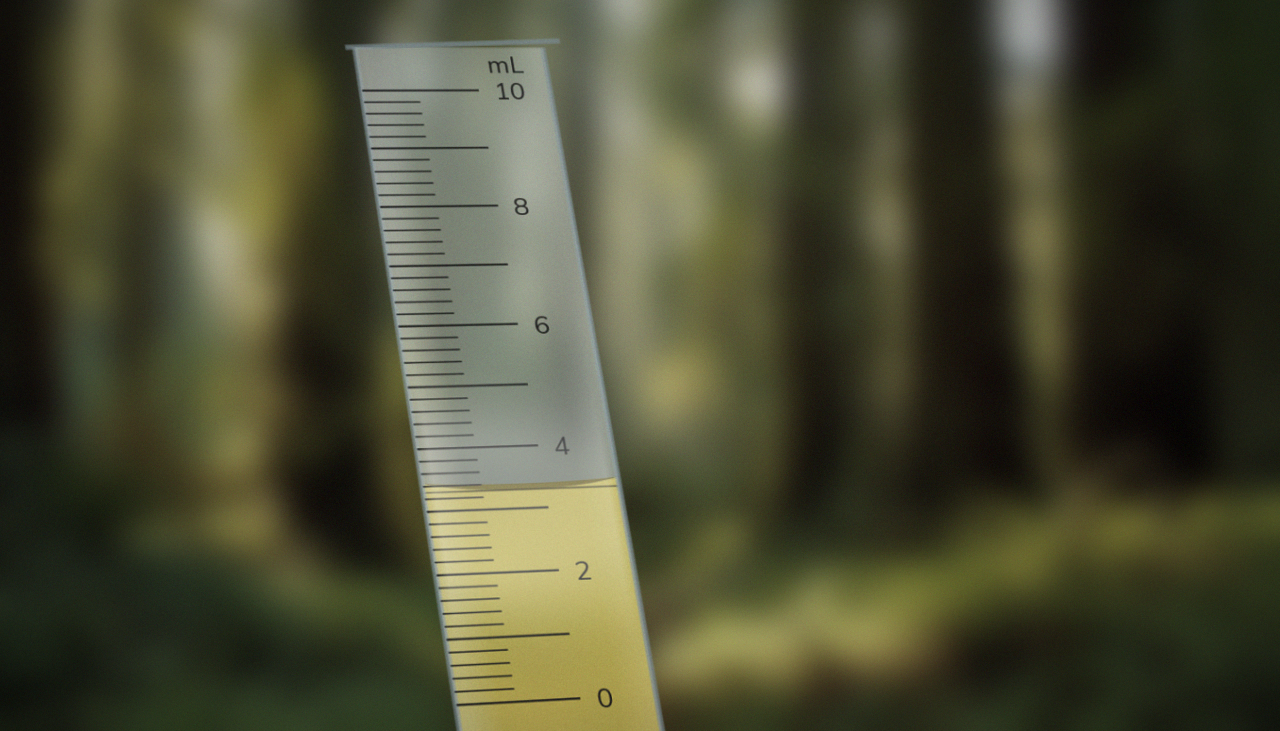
3.3 mL
